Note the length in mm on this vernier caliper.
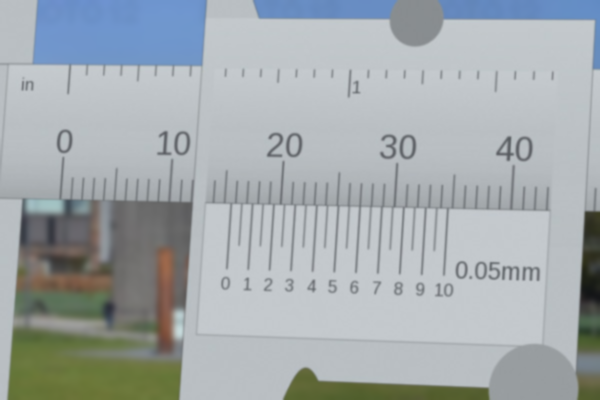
15.6 mm
